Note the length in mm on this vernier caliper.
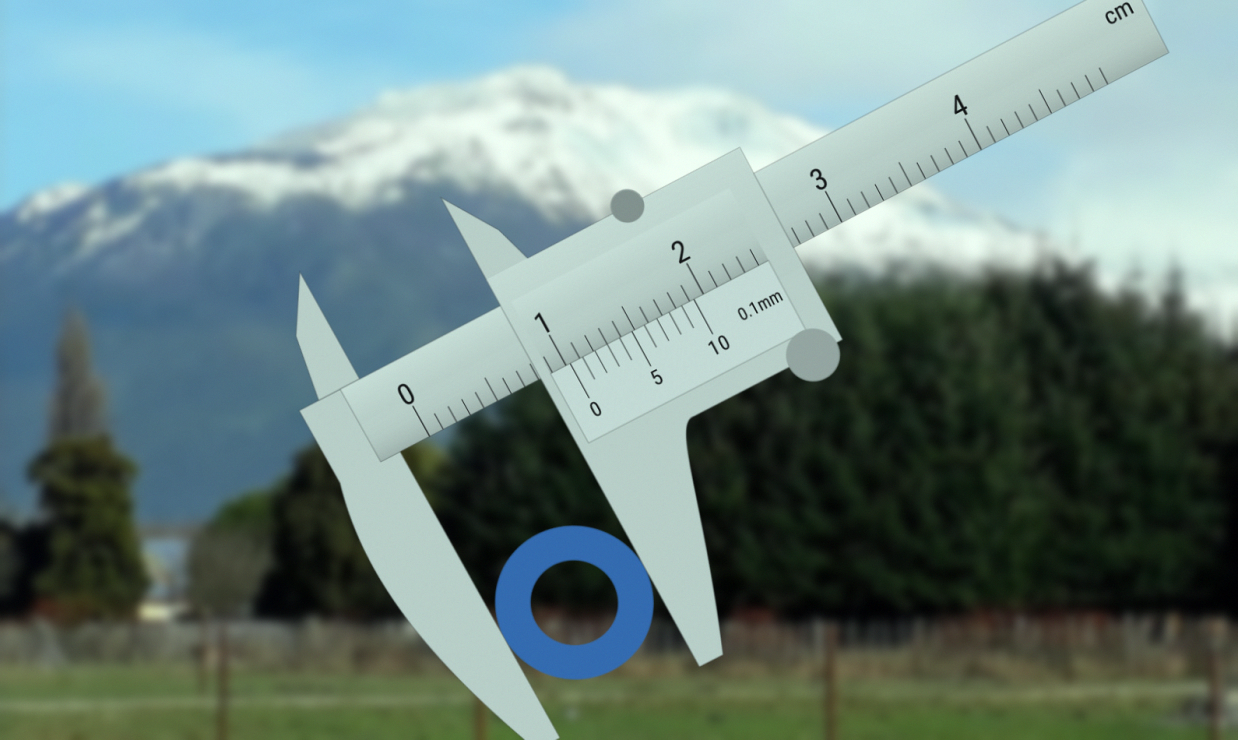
10.3 mm
